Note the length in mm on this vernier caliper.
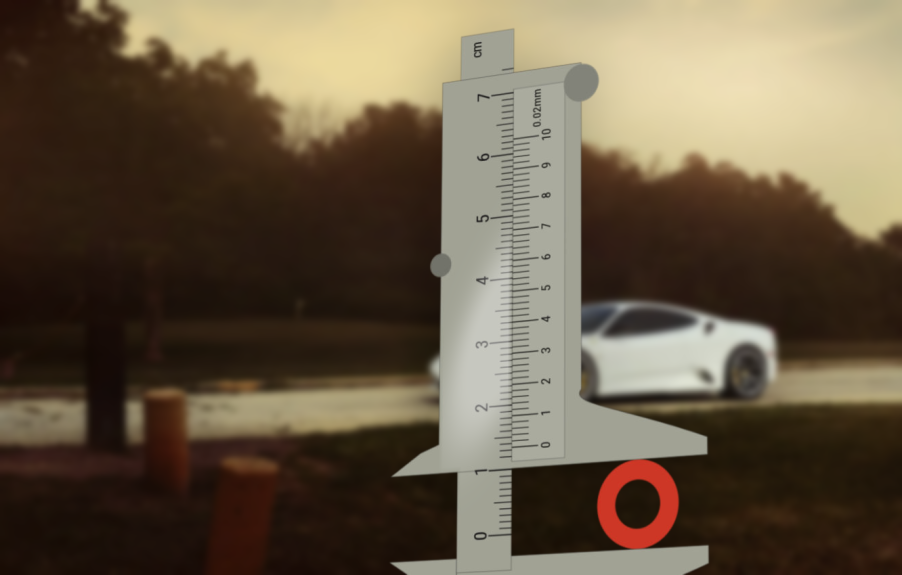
13.4 mm
